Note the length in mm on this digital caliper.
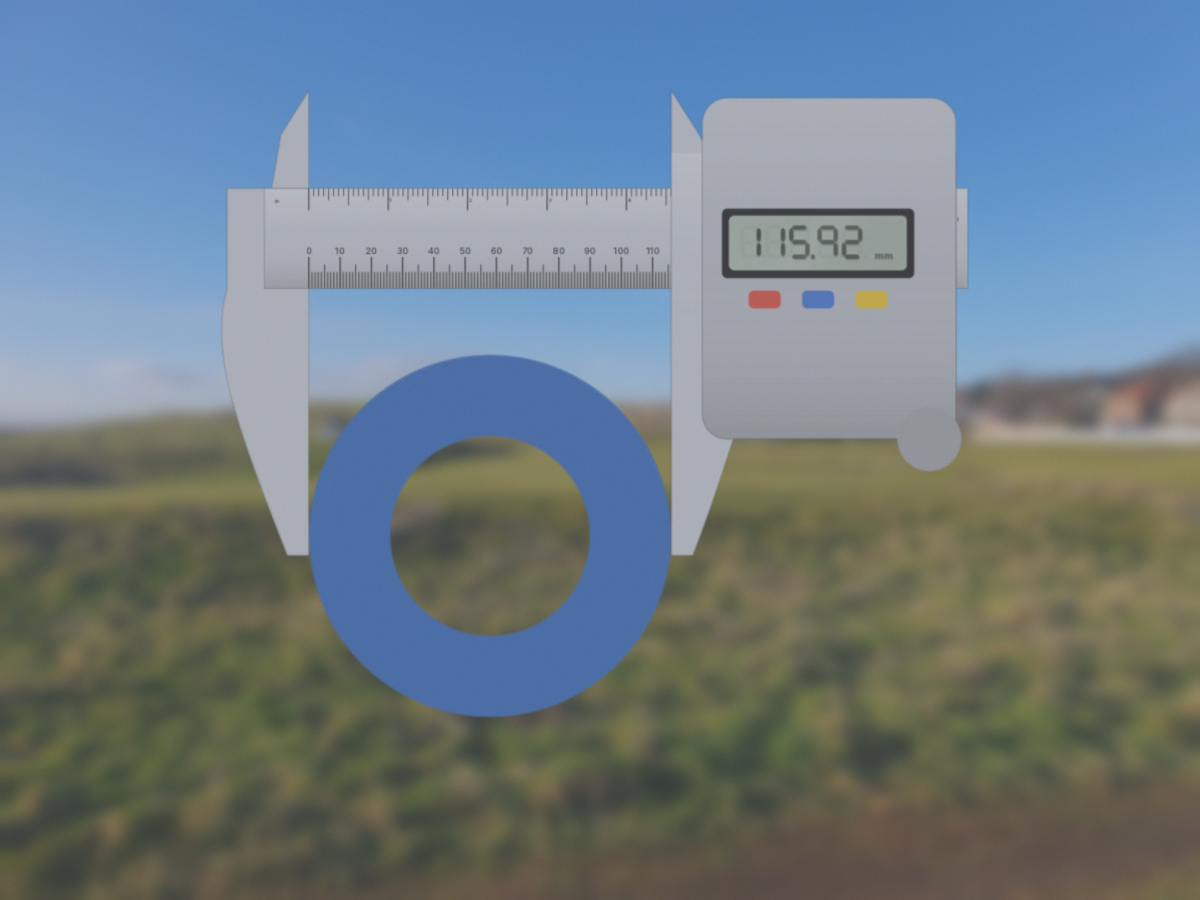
115.92 mm
